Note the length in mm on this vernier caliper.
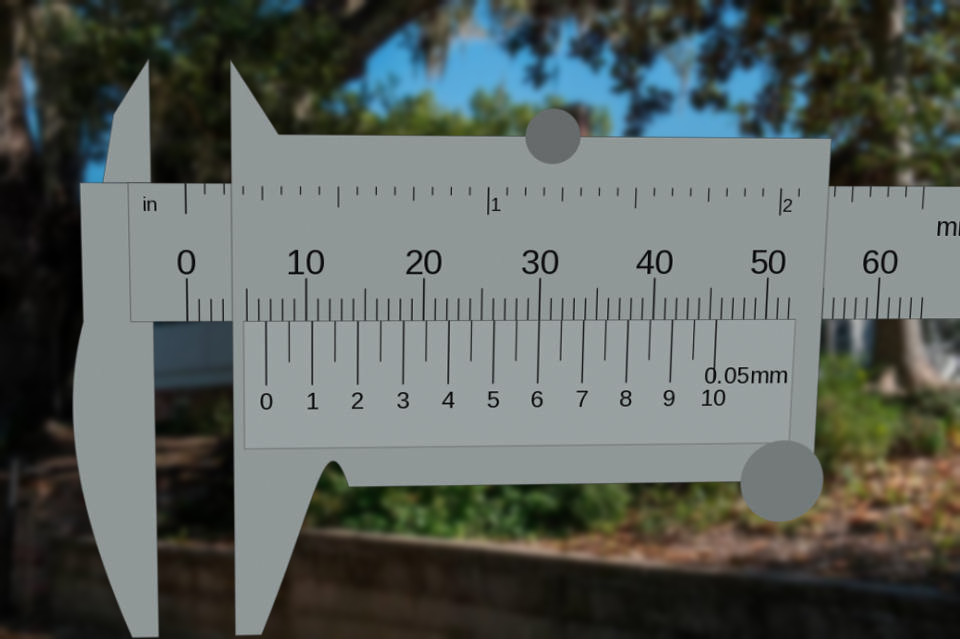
6.6 mm
